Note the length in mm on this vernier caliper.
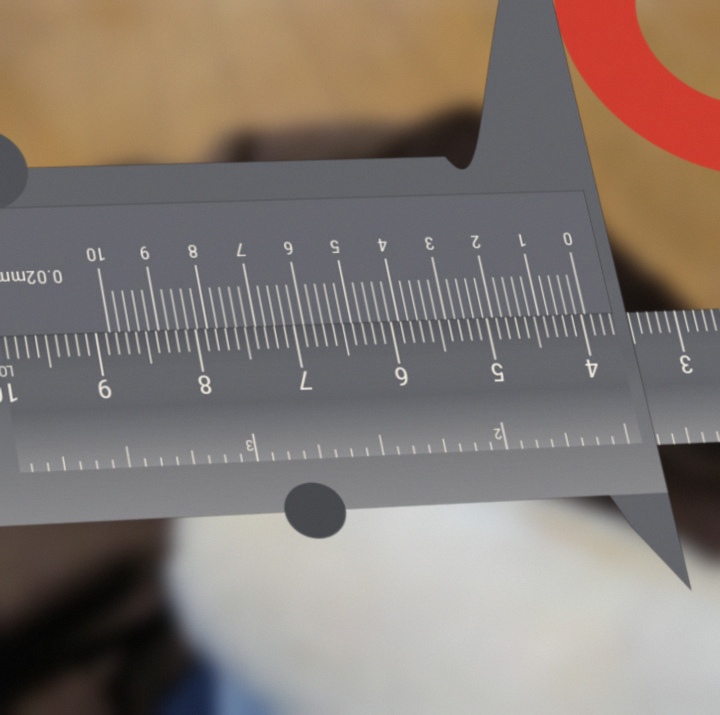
39.6 mm
